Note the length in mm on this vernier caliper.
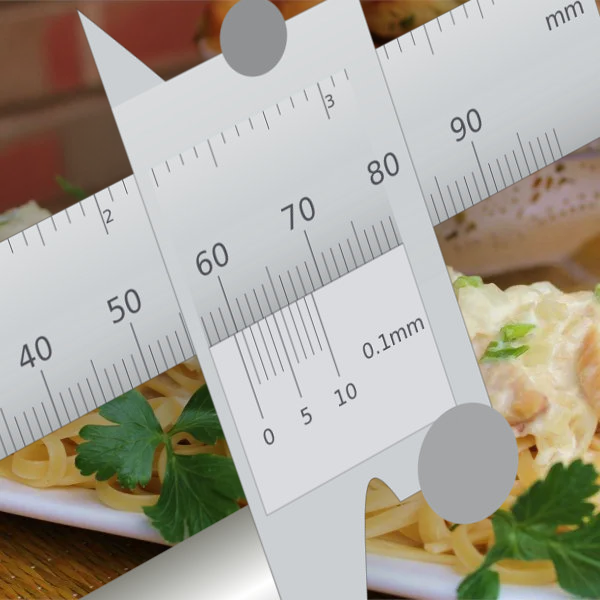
59.6 mm
